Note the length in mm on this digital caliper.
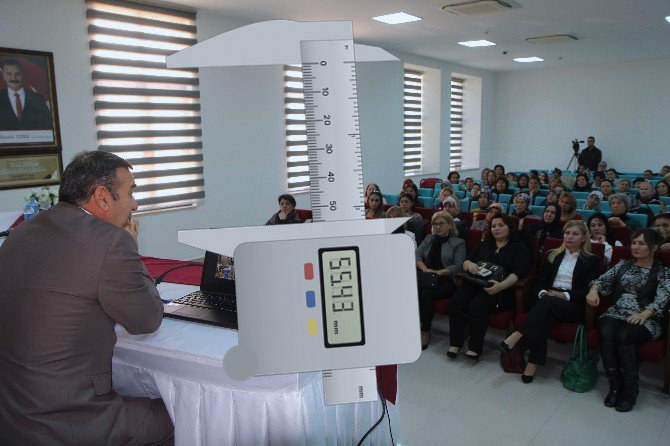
55.43 mm
